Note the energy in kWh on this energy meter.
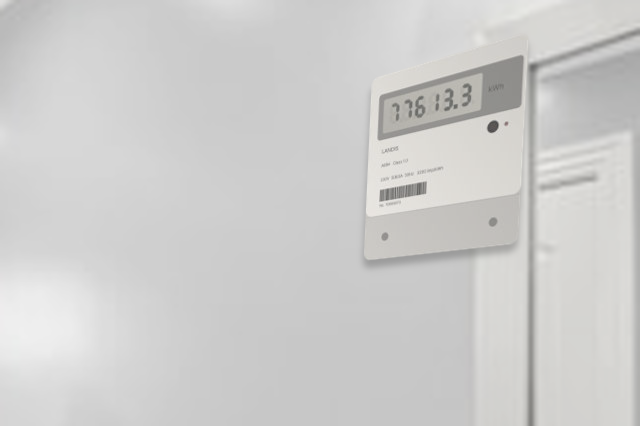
77613.3 kWh
